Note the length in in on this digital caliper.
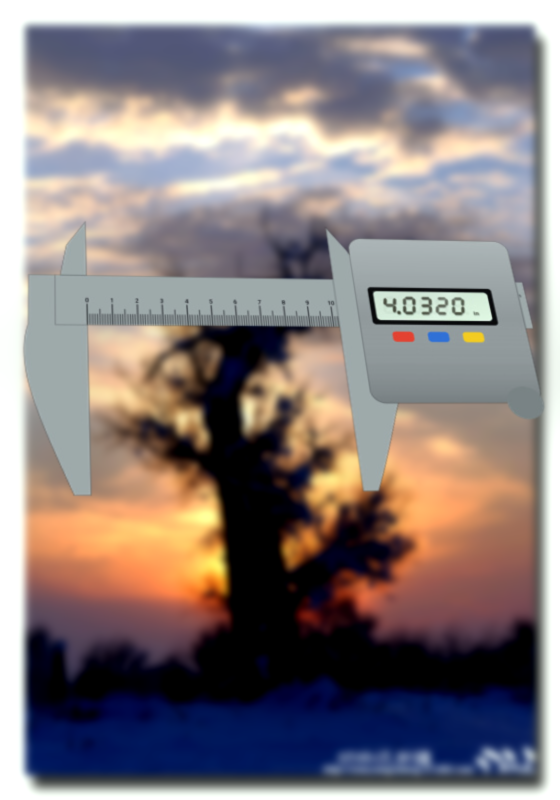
4.0320 in
